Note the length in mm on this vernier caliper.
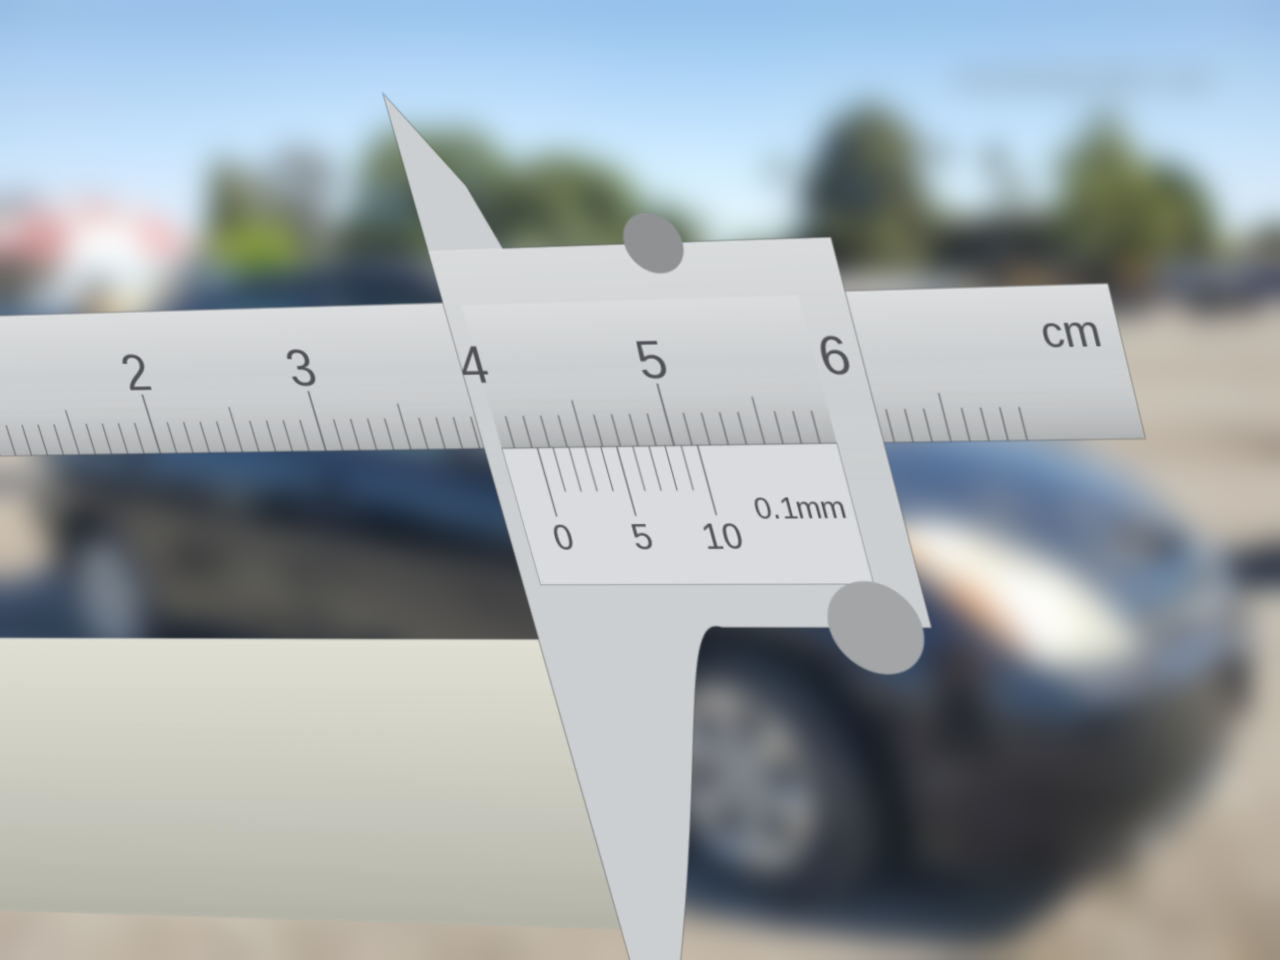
42.3 mm
